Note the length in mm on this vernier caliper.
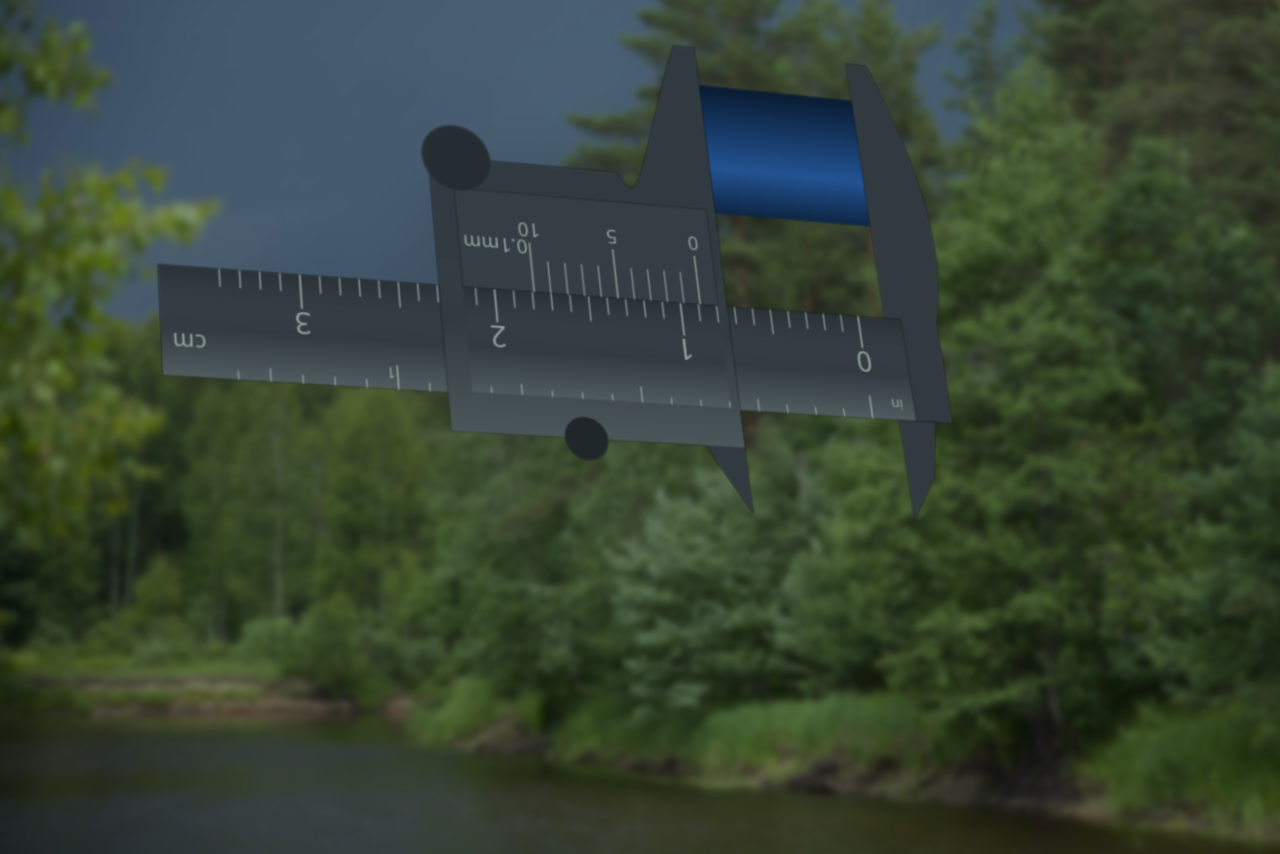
8.9 mm
